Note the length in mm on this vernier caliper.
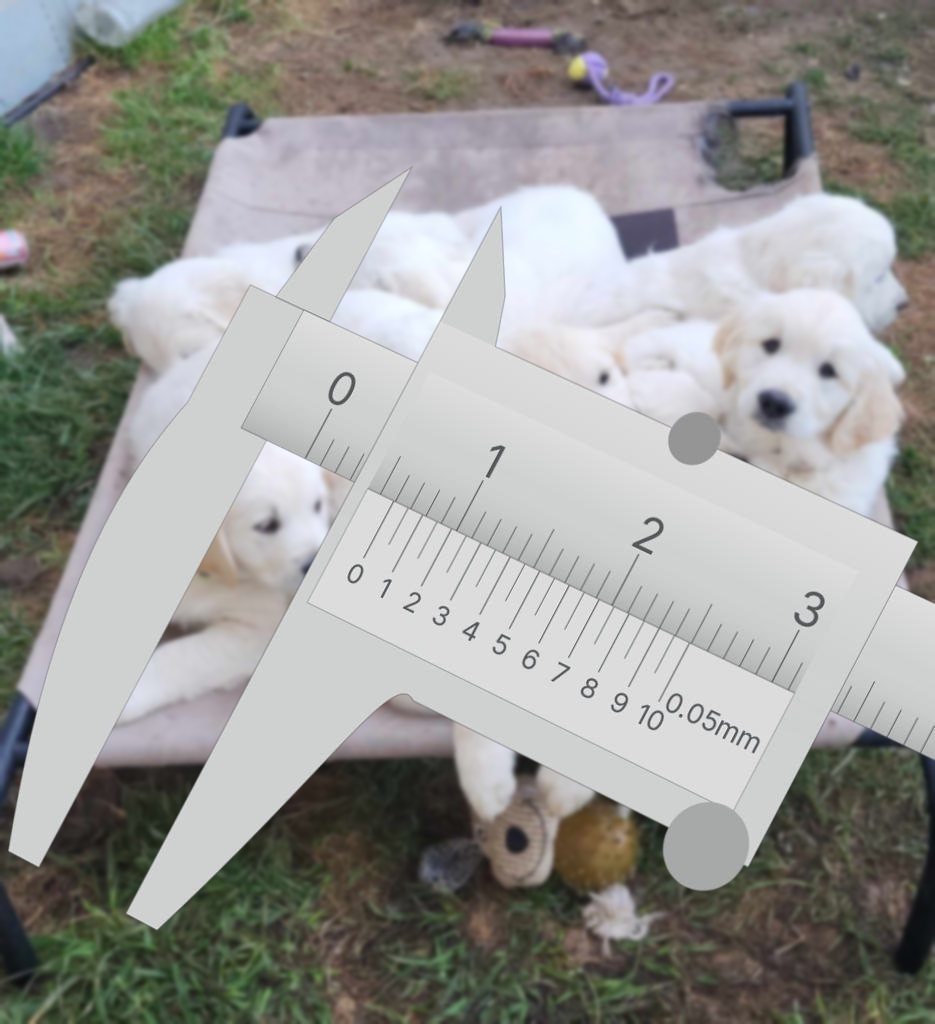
5.9 mm
